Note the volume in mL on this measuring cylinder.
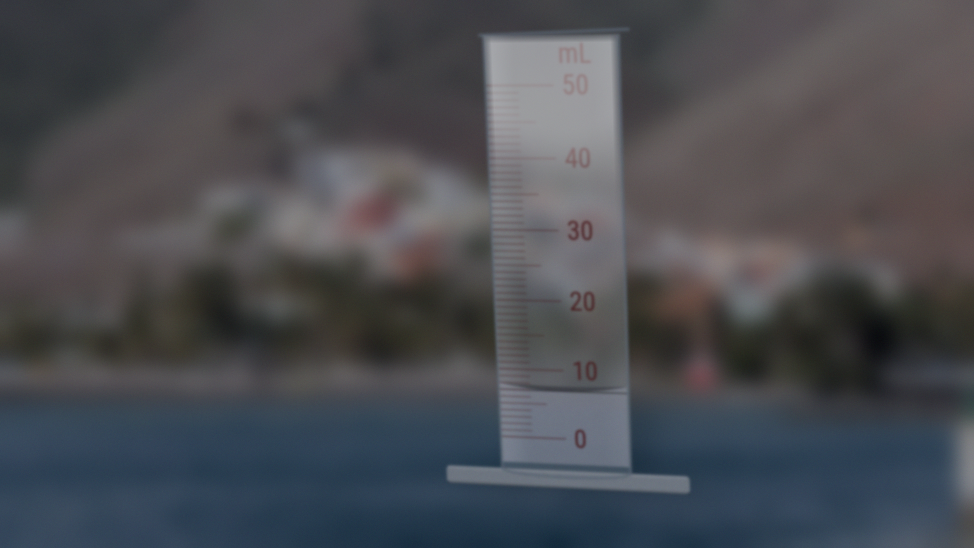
7 mL
